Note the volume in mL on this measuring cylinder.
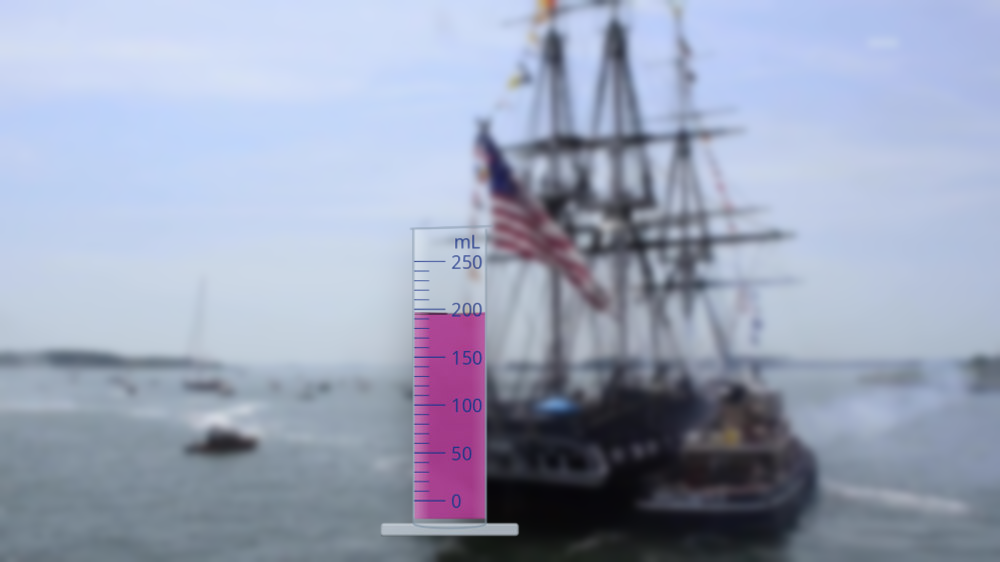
195 mL
